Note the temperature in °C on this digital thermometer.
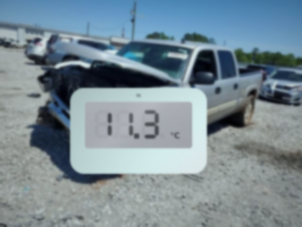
11.3 °C
